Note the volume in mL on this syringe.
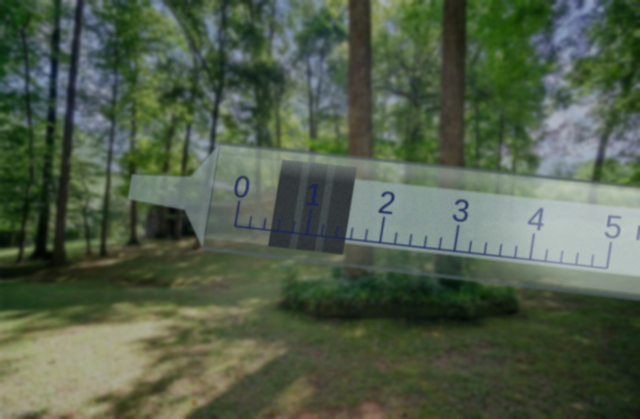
0.5 mL
